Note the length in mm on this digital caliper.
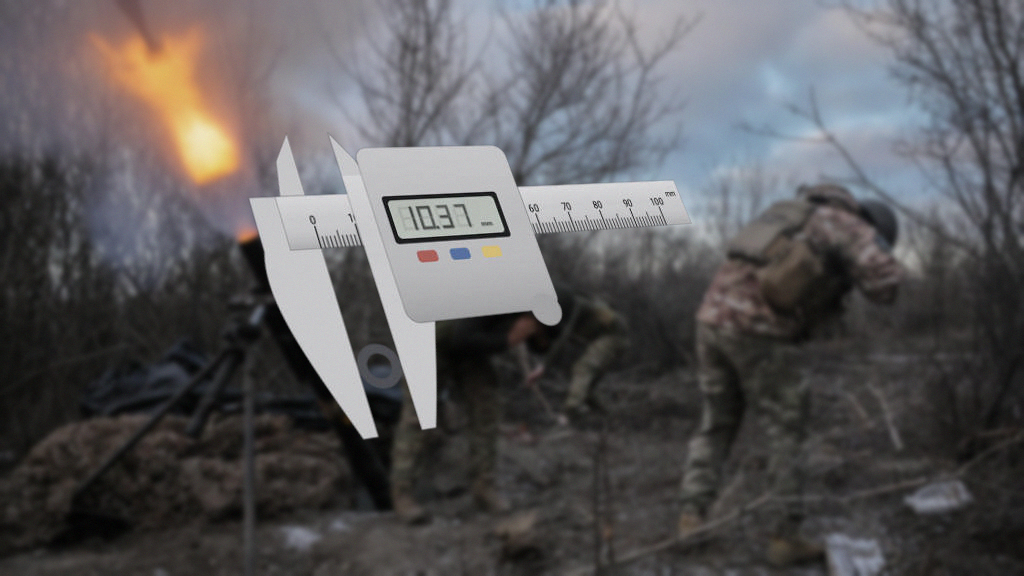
10.37 mm
